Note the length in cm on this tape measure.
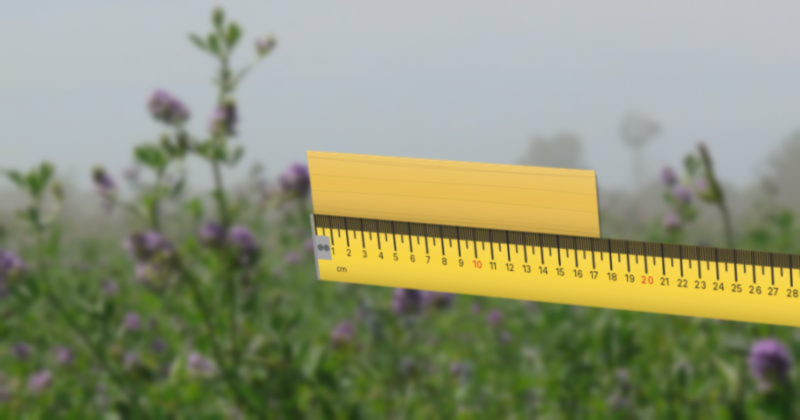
17.5 cm
